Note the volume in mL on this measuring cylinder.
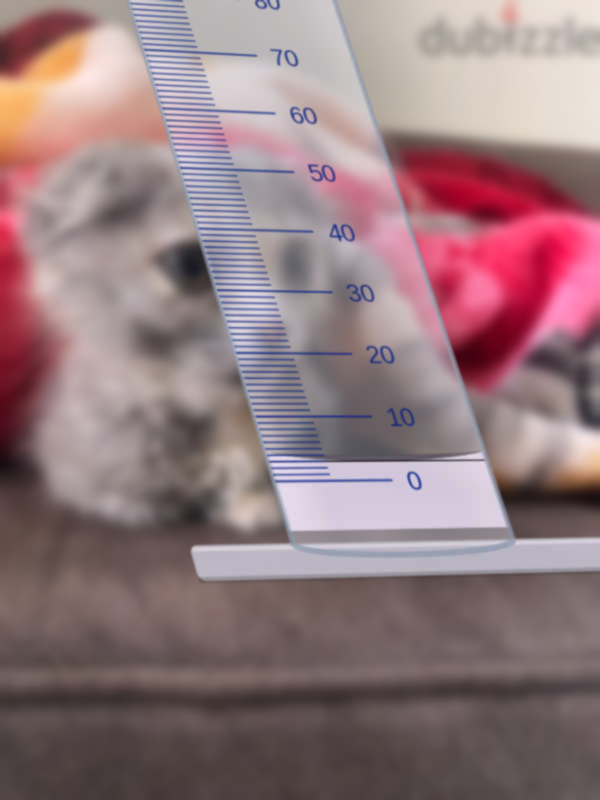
3 mL
